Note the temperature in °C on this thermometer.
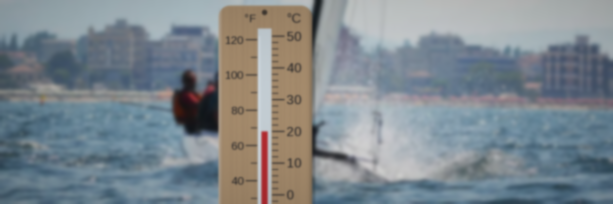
20 °C
